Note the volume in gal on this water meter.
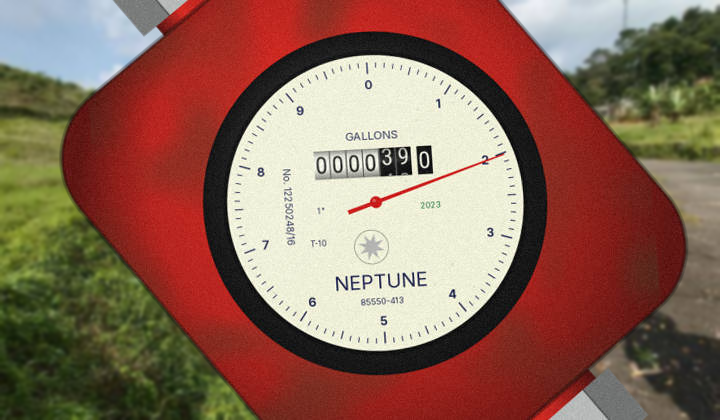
392.0 gal
